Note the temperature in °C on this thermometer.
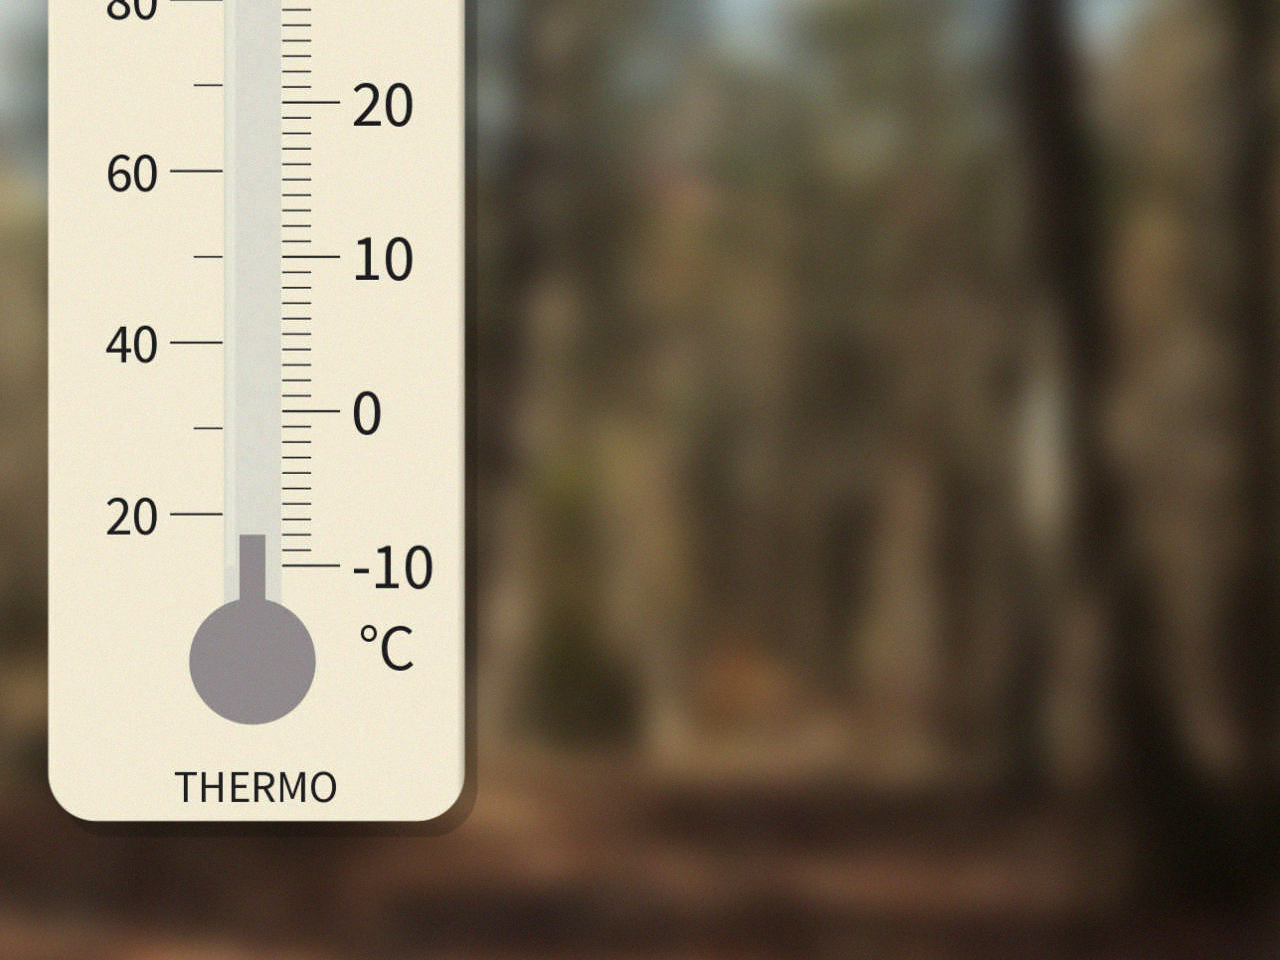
-8 °C
